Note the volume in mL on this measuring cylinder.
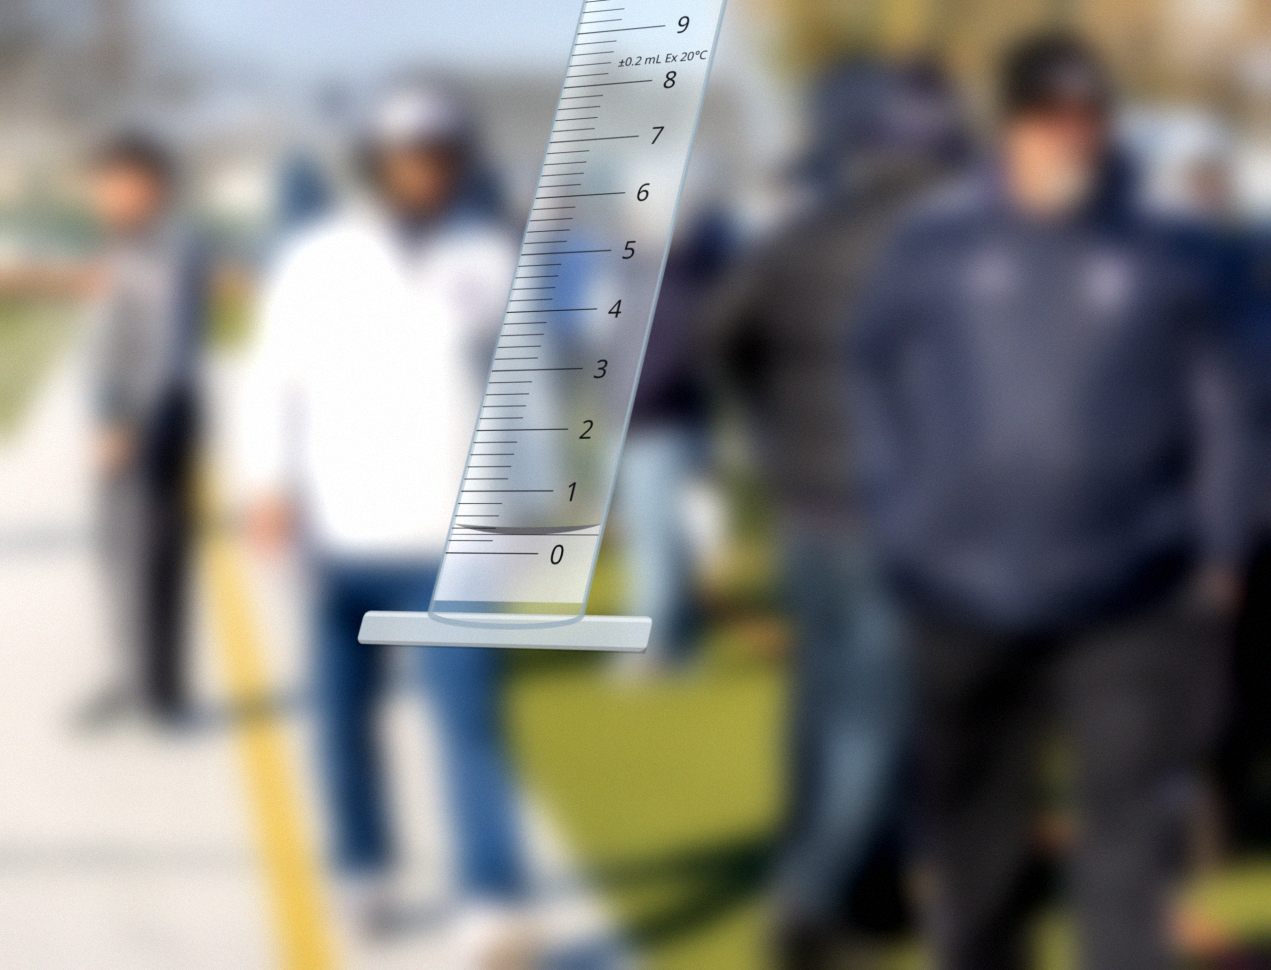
0.3 mL
